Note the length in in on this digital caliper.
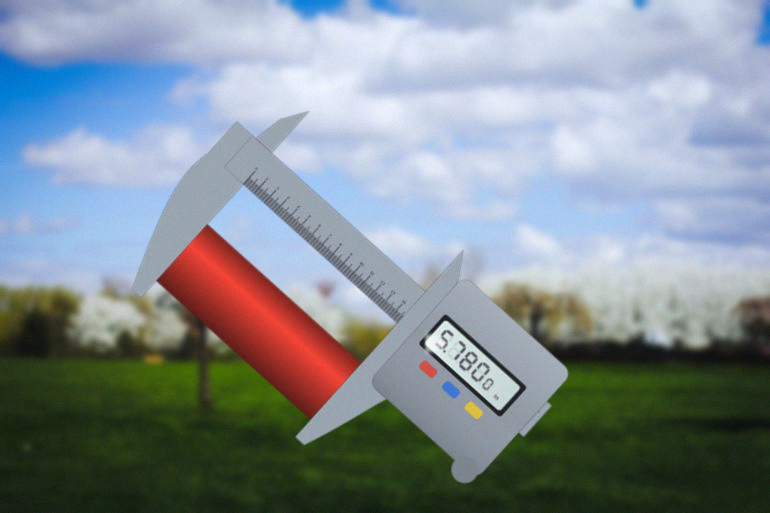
5.7800 in
